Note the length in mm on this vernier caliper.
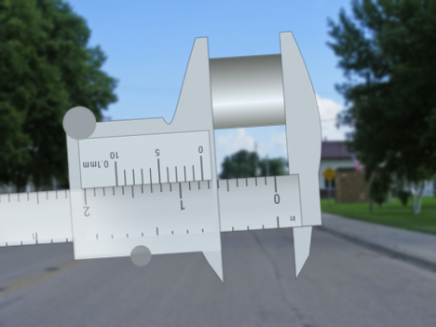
7.6 mm
